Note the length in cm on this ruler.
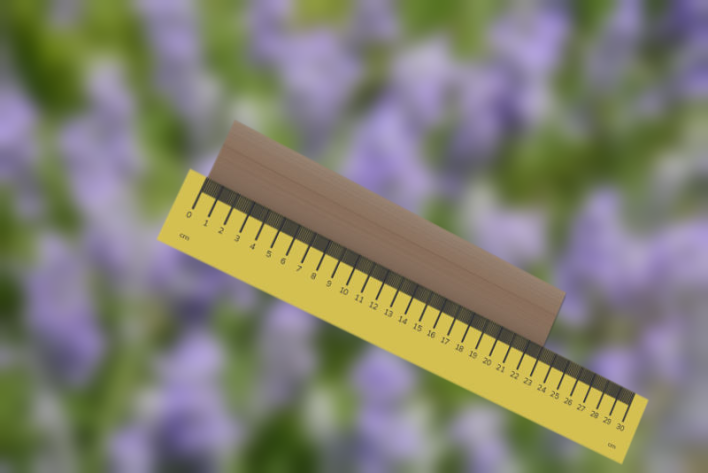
23 cm
